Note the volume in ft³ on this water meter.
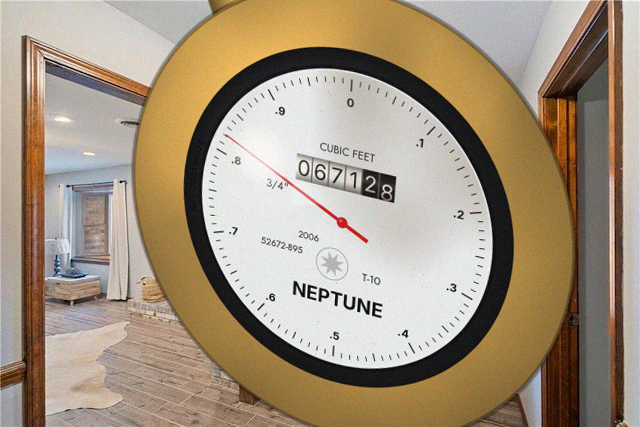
67127.82 ft³
